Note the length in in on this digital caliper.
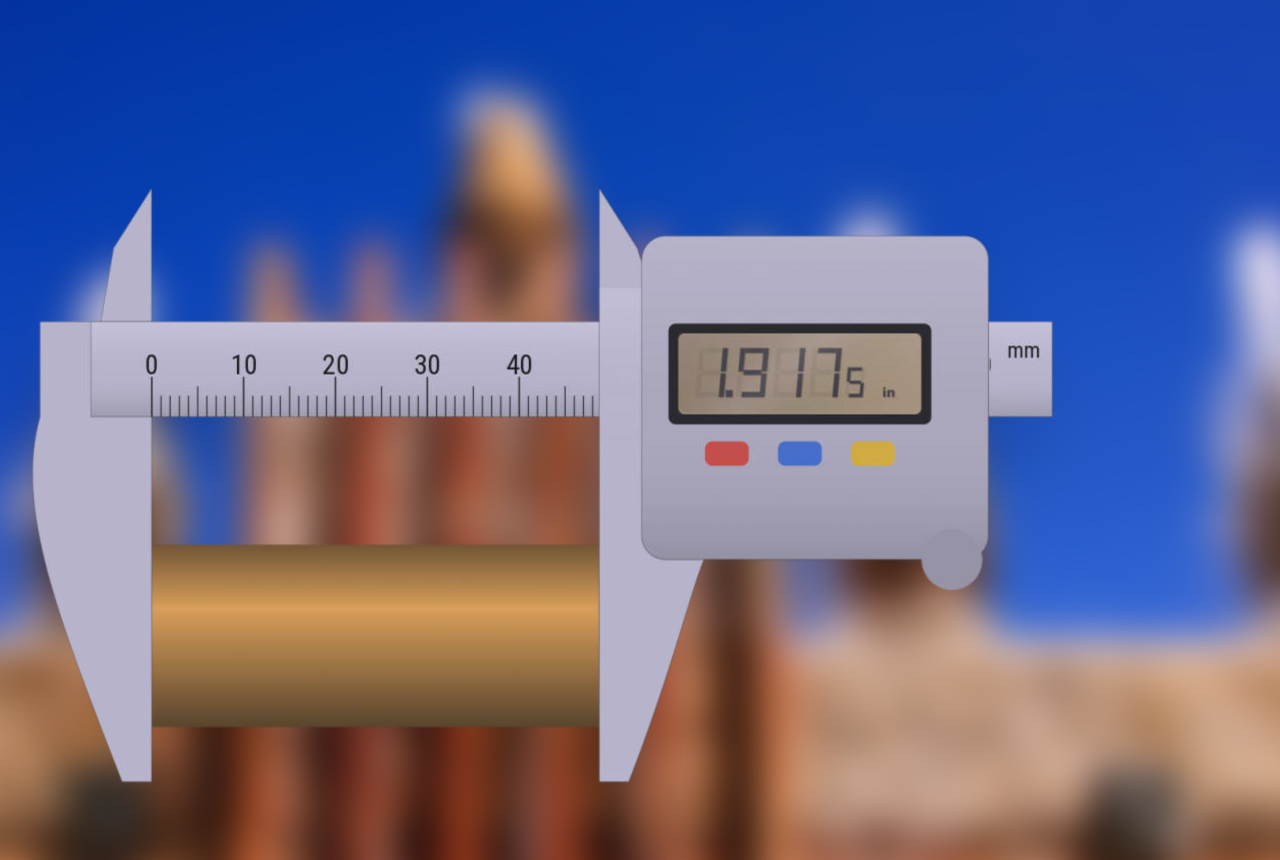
1.9175 in
